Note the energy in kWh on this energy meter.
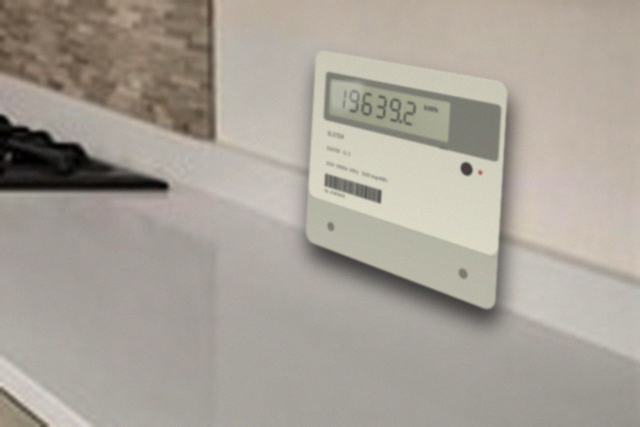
19639.2 kWh
